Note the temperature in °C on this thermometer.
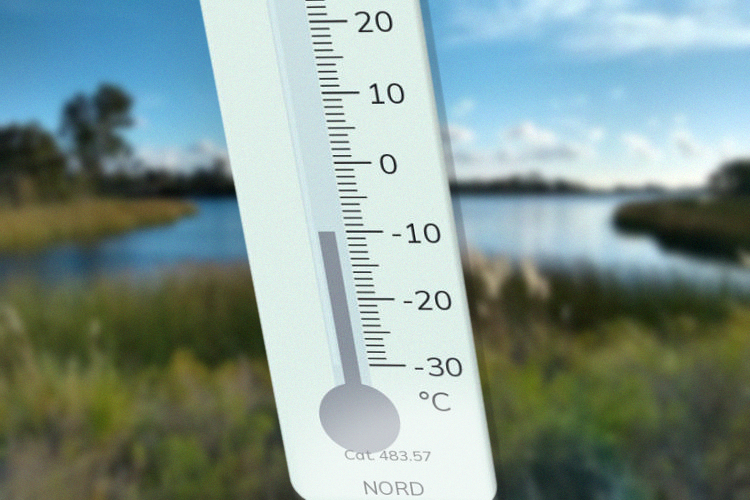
-10 °C
